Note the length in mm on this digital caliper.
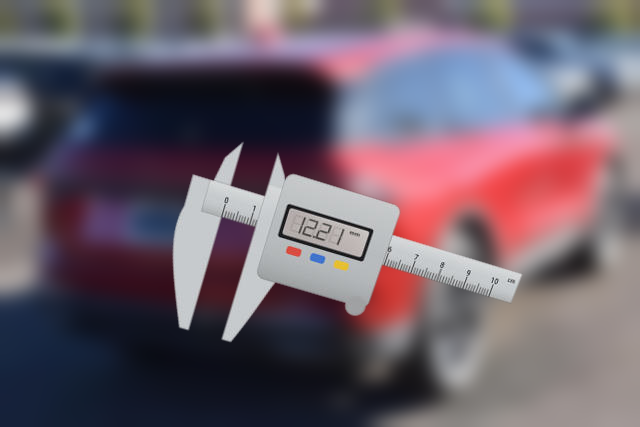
12.21 mm
